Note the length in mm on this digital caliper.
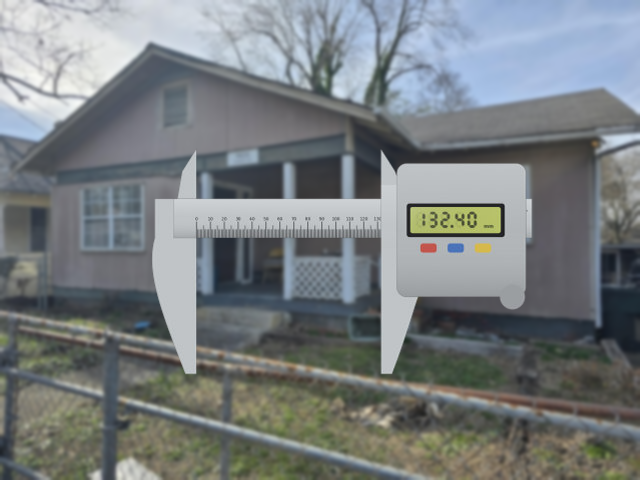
132.40 mm
